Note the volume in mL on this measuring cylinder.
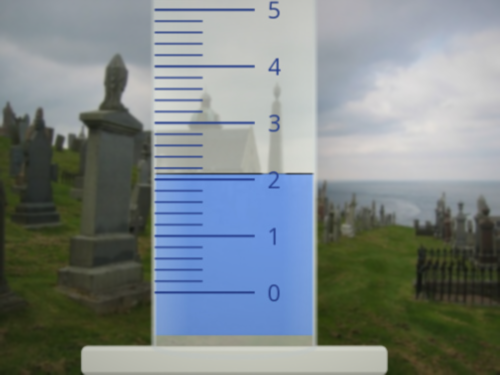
2.1 mL
